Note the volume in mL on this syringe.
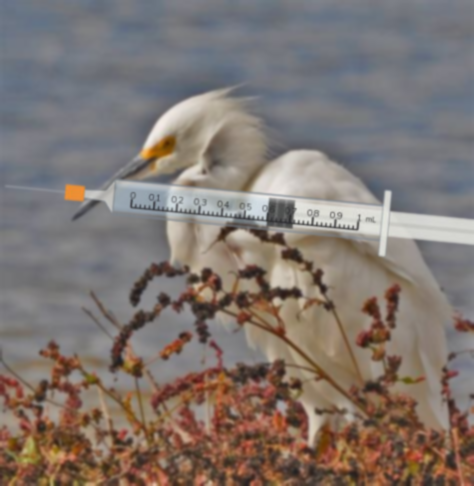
0.6 mL
